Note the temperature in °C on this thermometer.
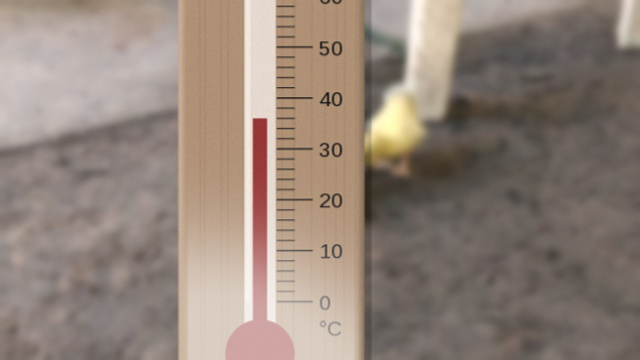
36 °C
